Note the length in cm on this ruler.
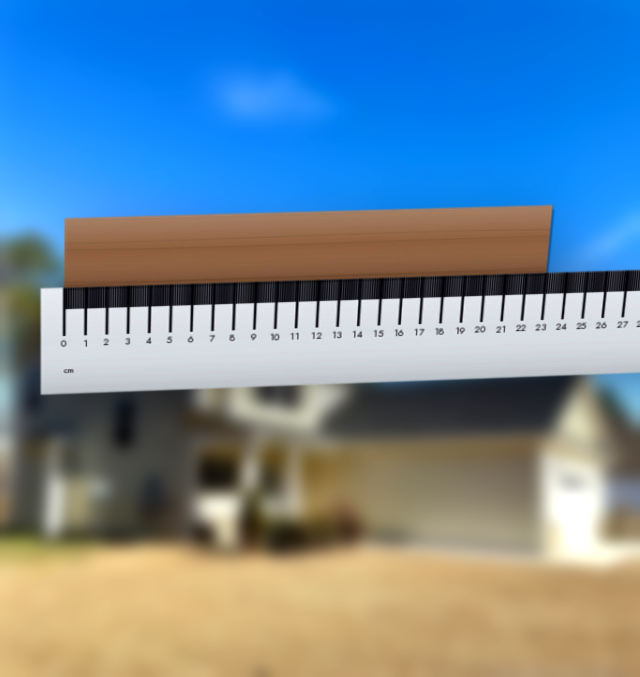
23 cm
